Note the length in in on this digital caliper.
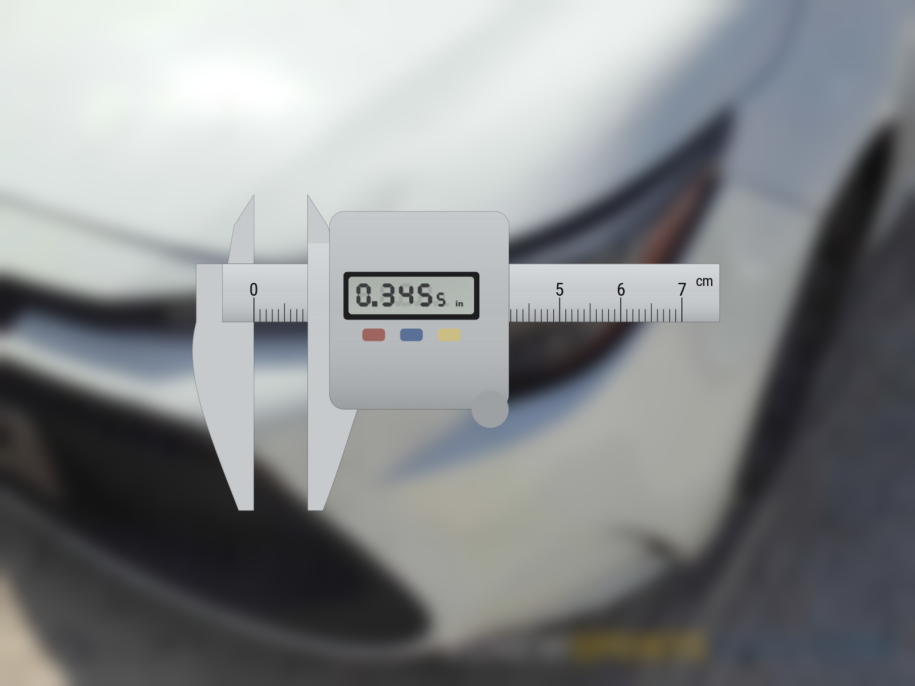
0.3455 in
